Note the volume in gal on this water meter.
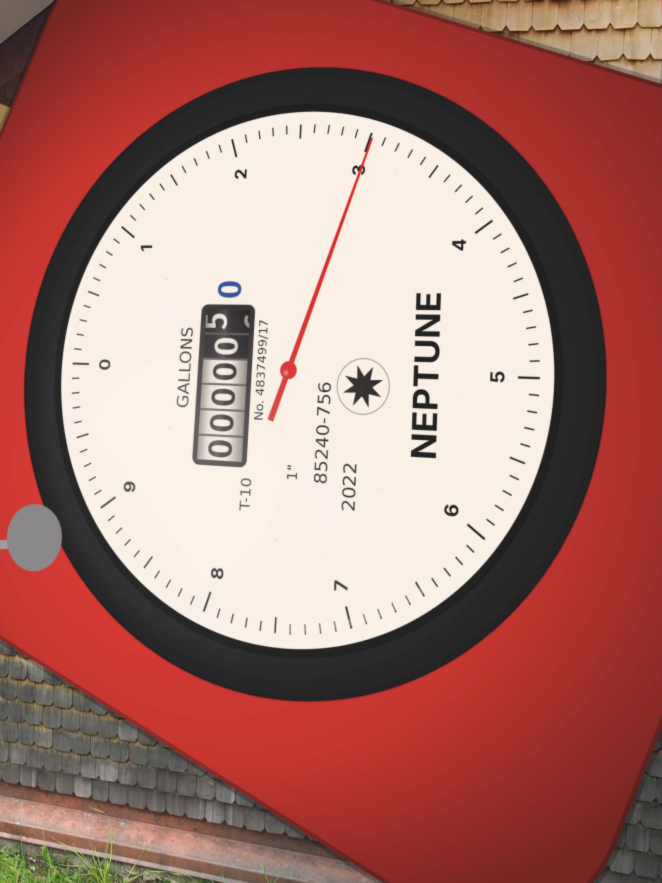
53.0 gal
